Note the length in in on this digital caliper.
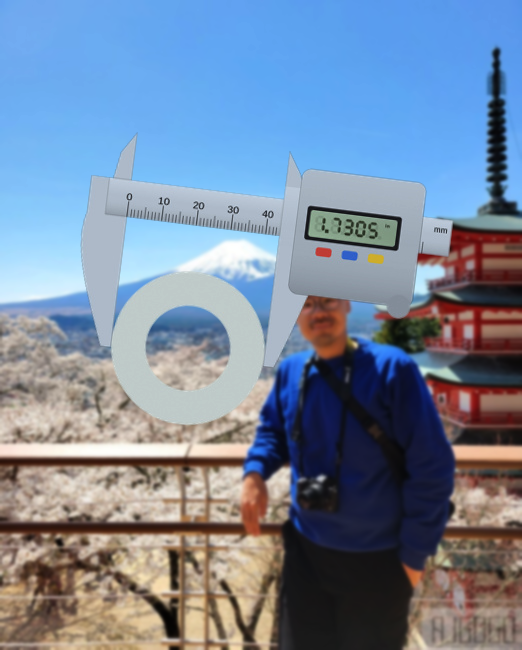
1.7305 in
